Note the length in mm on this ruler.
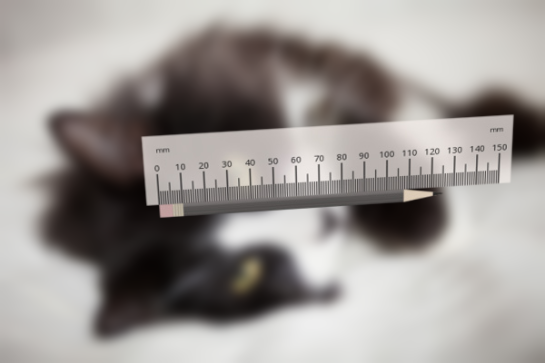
125 mm
